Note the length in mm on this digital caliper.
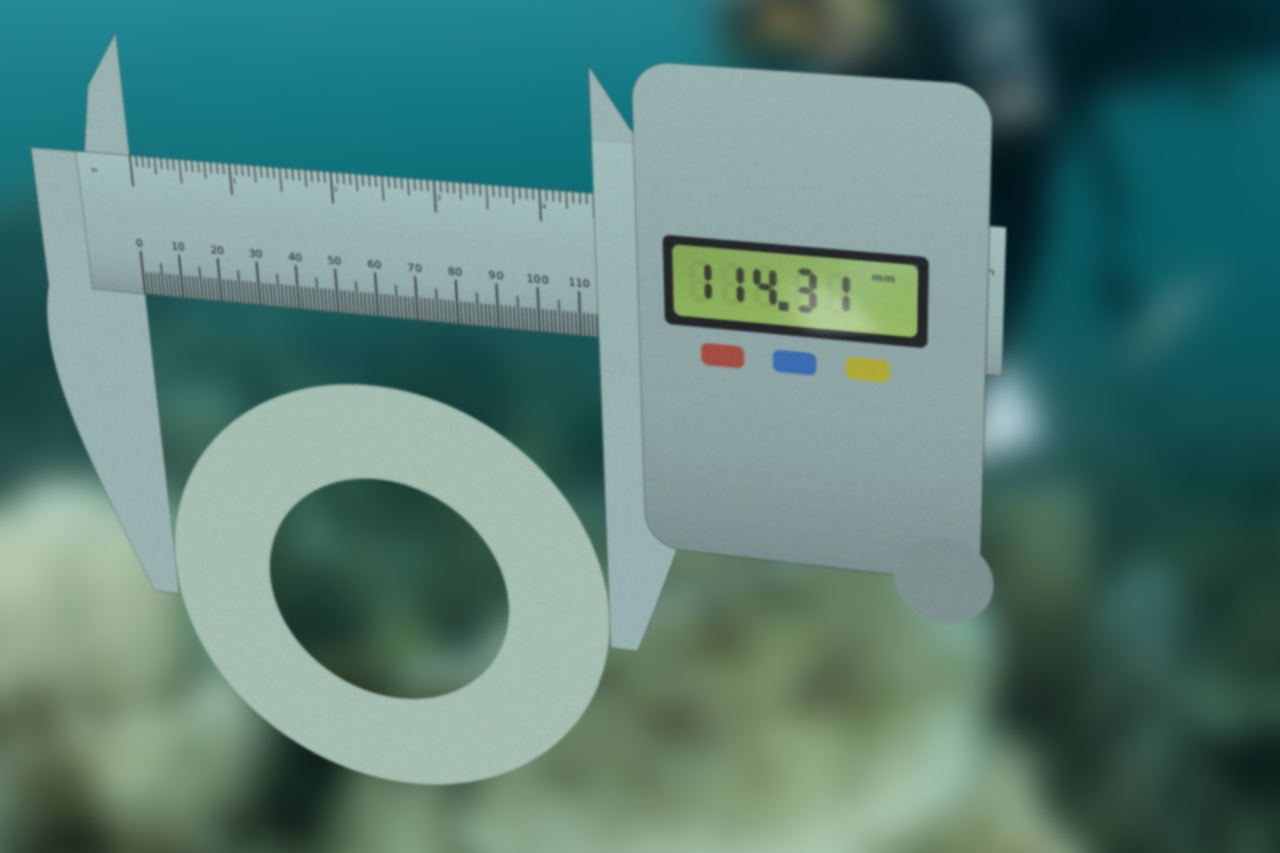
114.31 mm
